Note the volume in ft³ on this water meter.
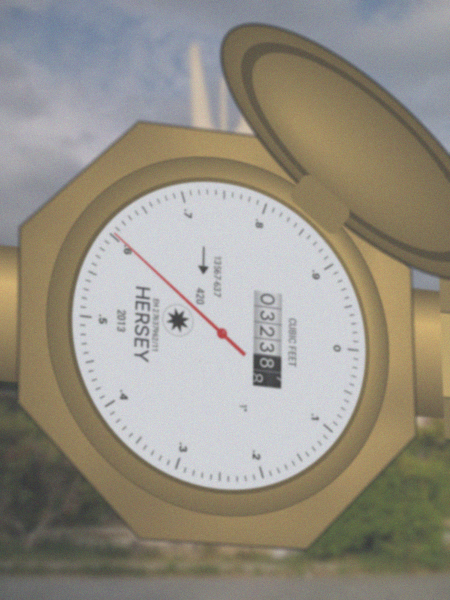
32387.60 ft³
